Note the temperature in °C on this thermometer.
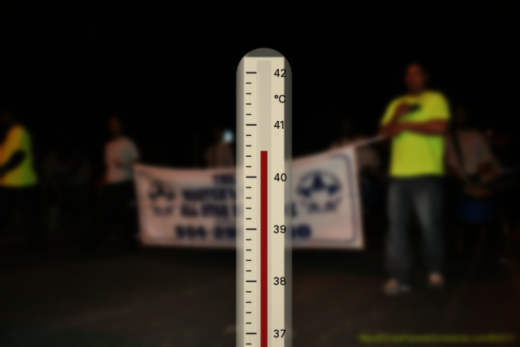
40.5 °C
